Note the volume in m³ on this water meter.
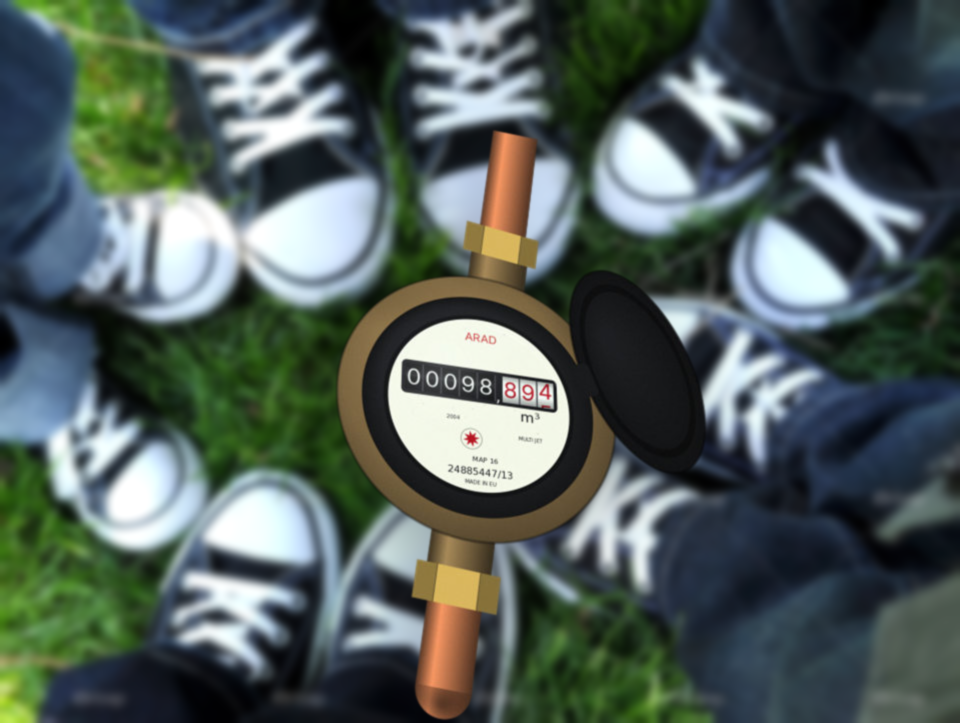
98.894 m³
